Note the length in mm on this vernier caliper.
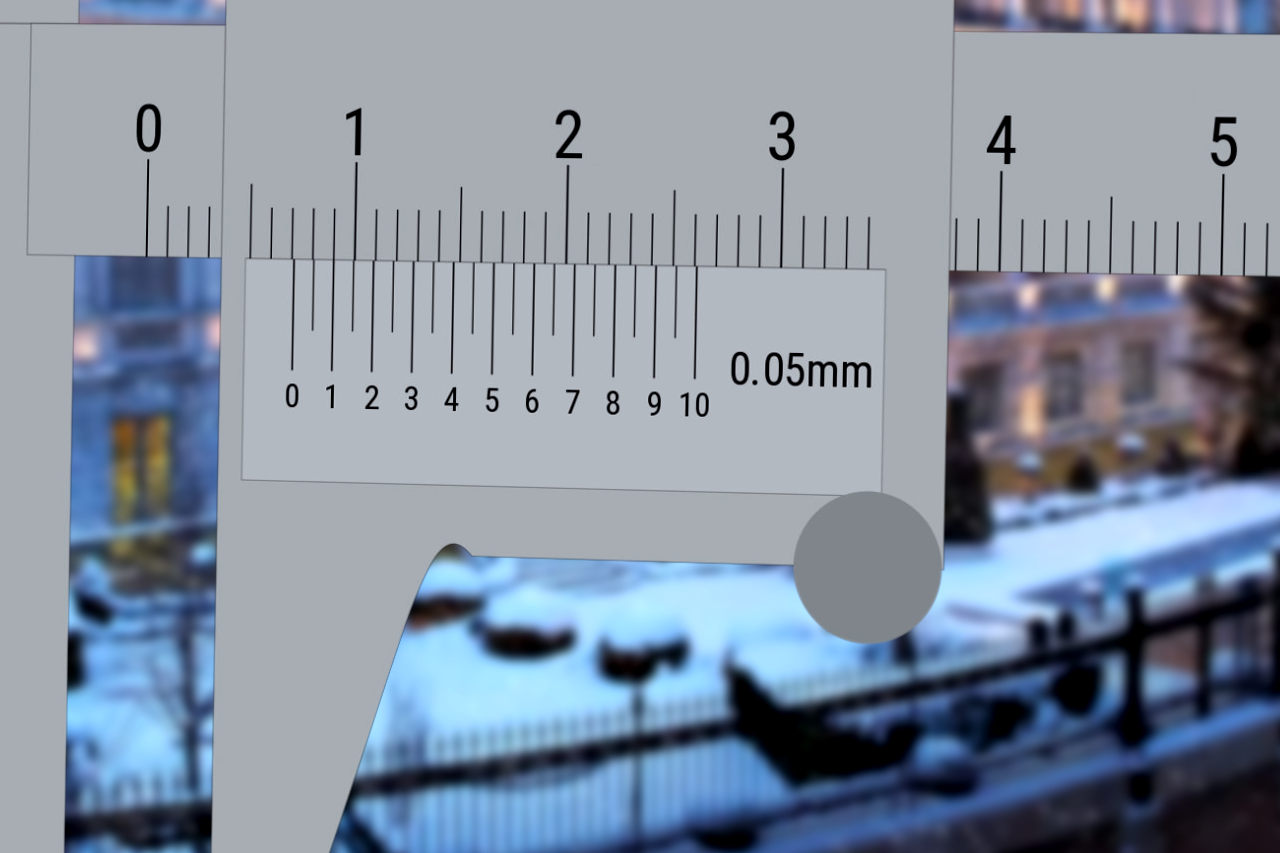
7.1 mm
